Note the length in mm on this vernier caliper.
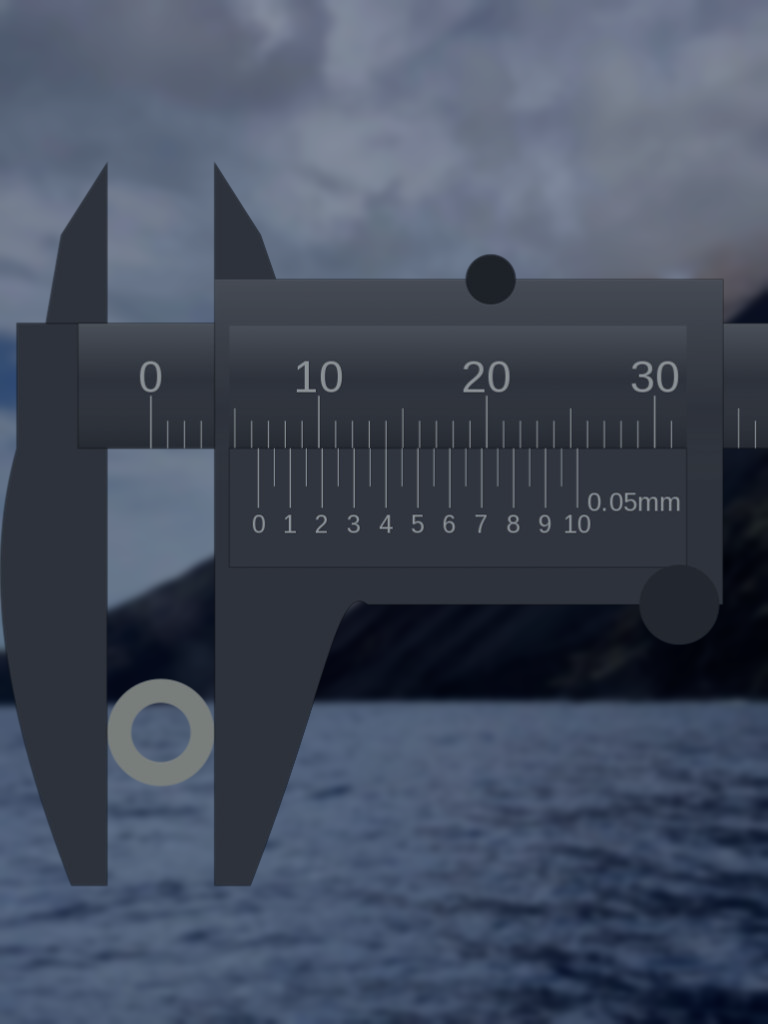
6.4 mm
